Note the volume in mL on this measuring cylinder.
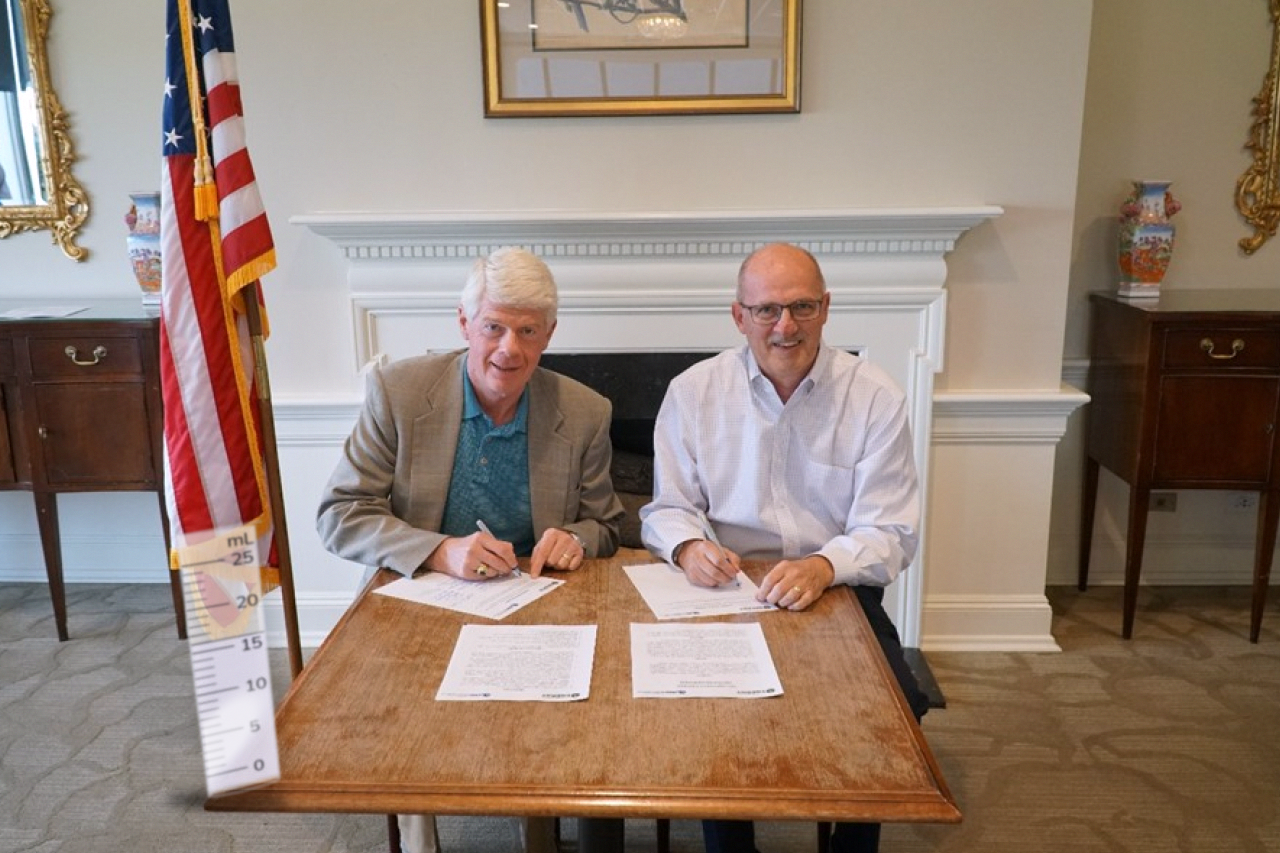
16 mL
